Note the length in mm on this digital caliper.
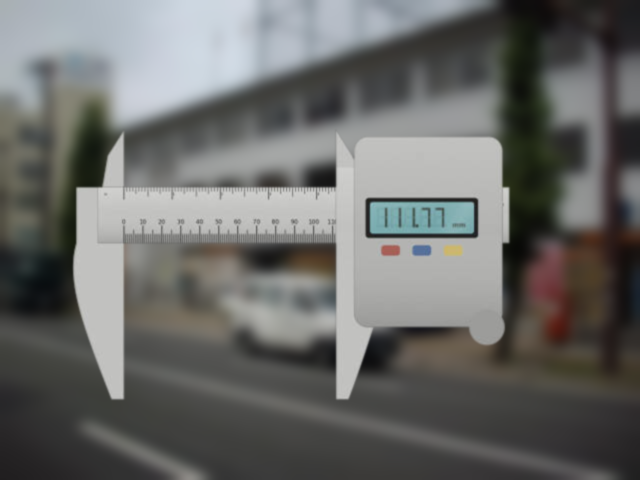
111.77 mm
